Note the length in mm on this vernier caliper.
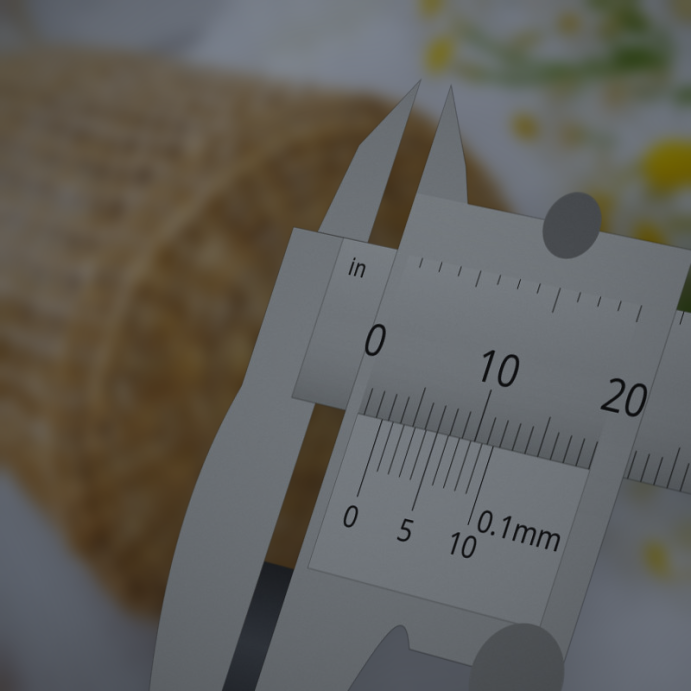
2.5 mm
